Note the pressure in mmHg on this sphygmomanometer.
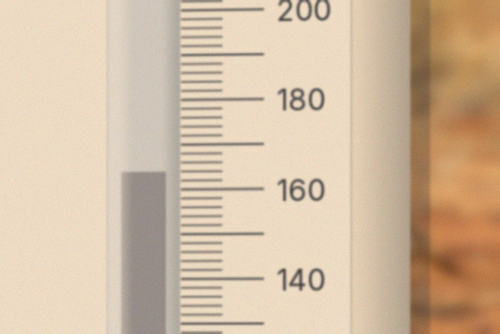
164 mmHg
